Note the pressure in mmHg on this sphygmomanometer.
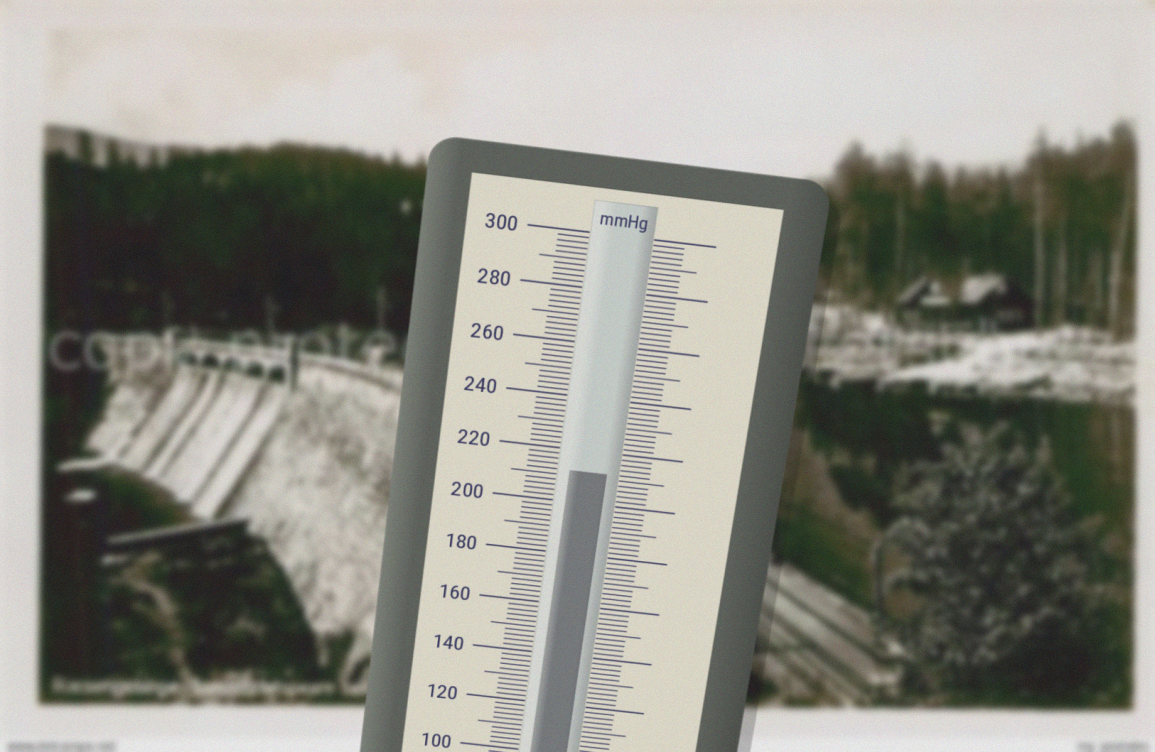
212 mmHg
